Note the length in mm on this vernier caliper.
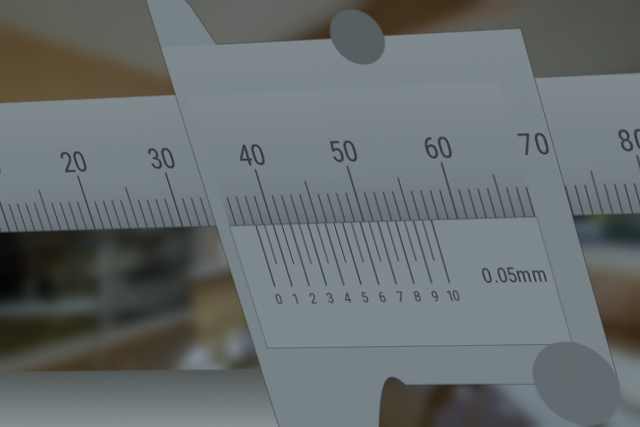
38.2 mm
